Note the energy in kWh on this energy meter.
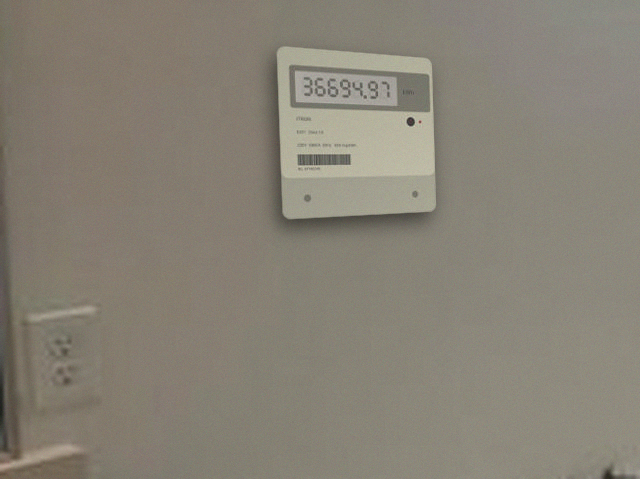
36694.97 kWh
